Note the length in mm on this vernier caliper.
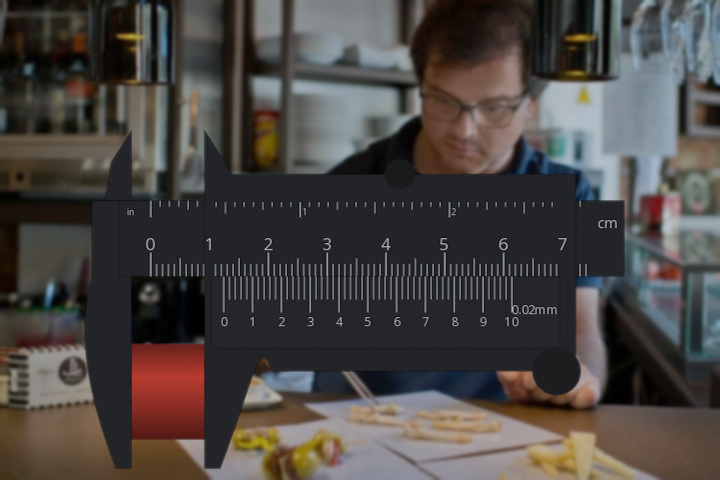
12.4 mm
